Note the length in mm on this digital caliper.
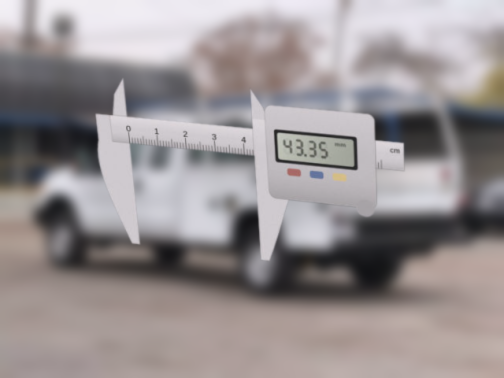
43.35 mm
